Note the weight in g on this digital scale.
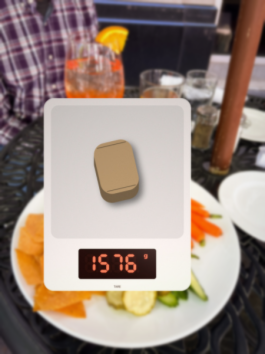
1576 g
